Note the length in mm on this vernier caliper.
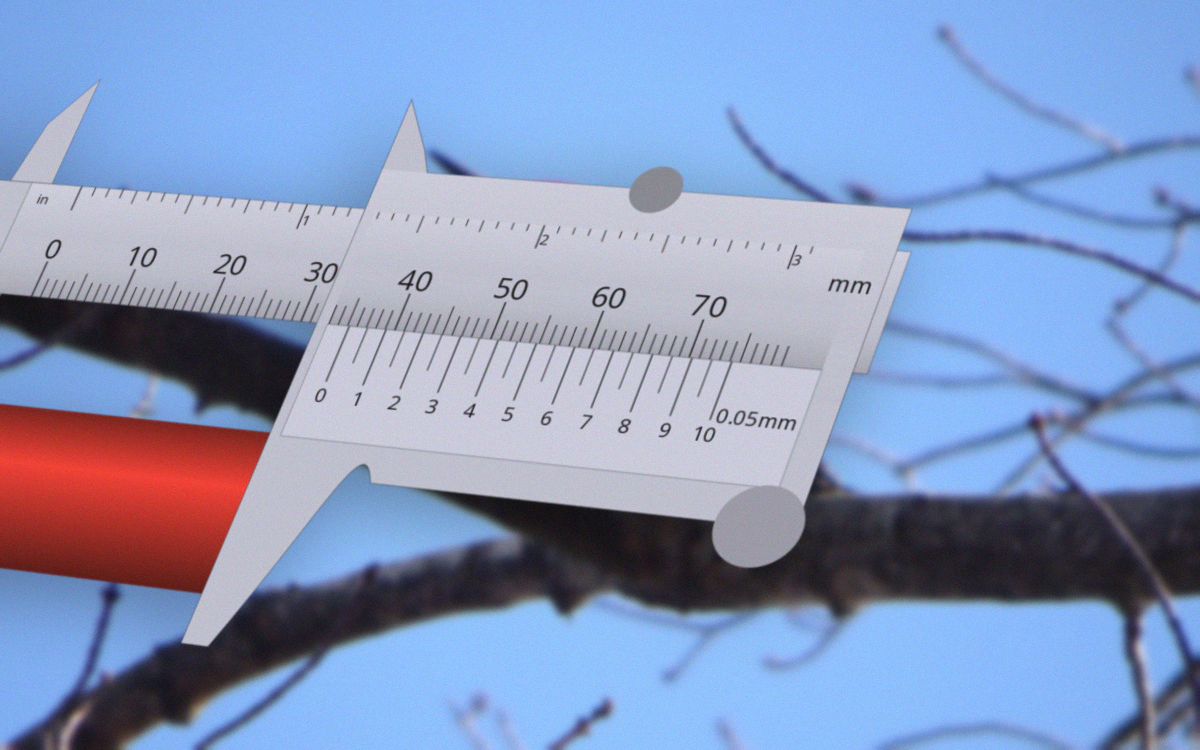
35.2 mm
